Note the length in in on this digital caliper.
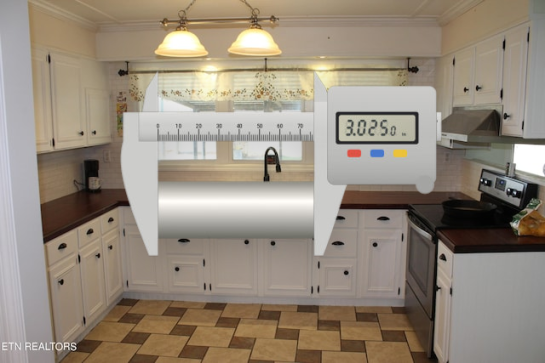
3.0250 in
